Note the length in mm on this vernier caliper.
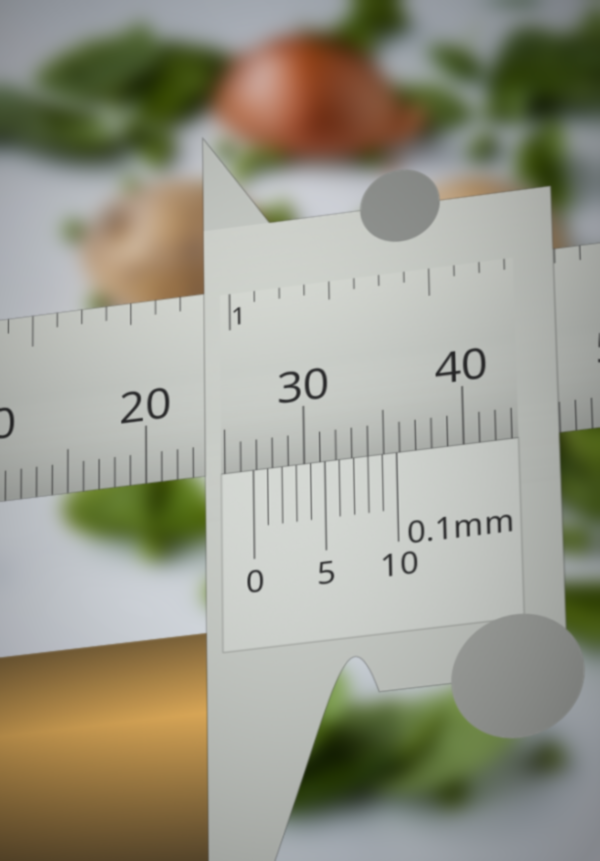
26.8 mm
